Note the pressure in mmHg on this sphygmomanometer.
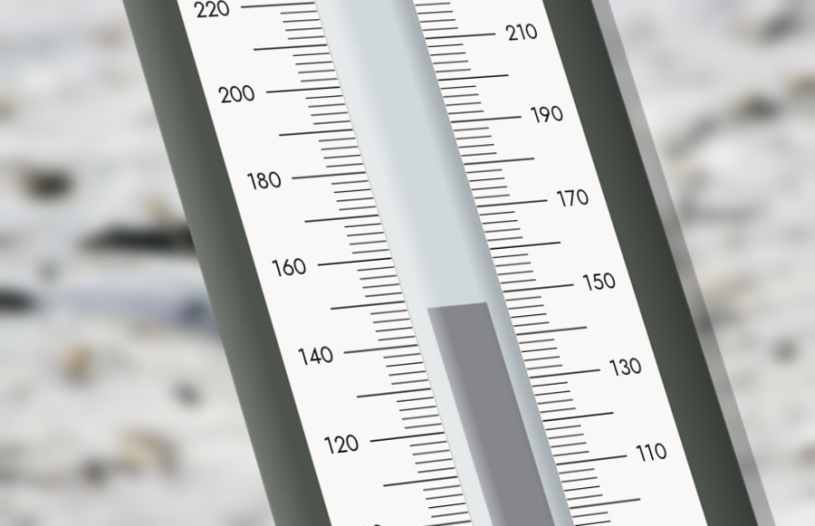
148 mmHg
